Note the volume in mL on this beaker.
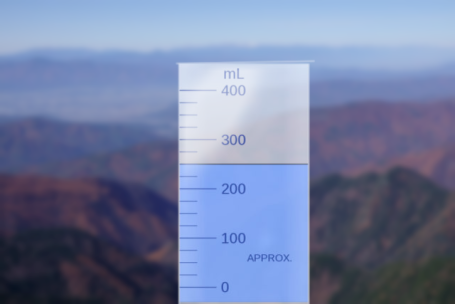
250 mL
